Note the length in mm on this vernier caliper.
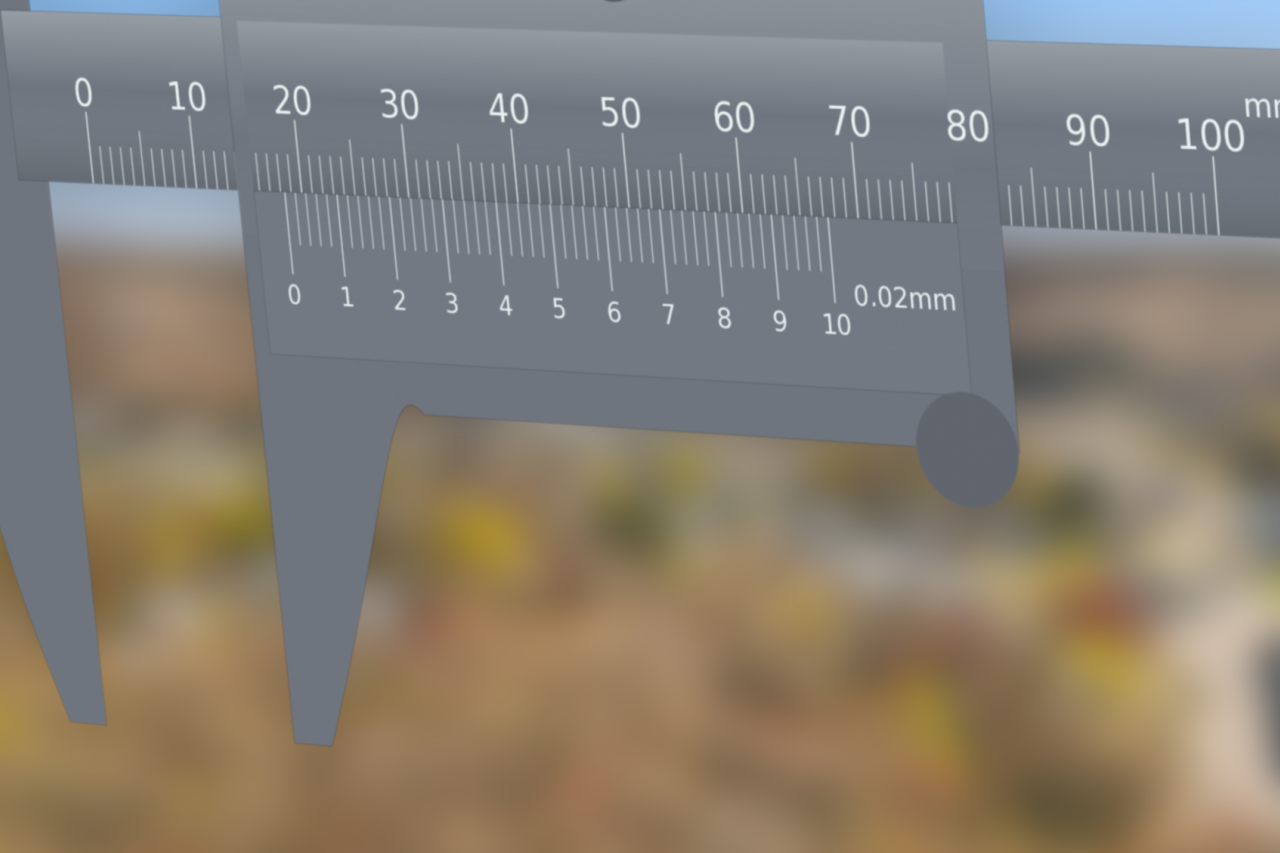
18.4 mm
